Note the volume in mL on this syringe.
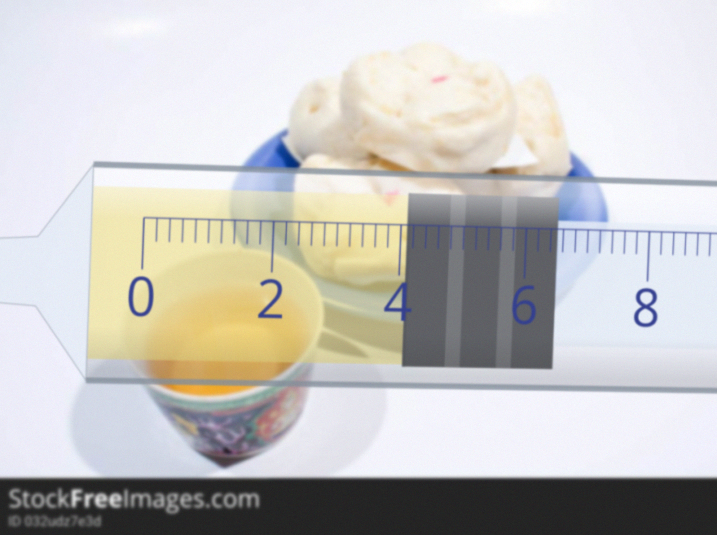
4.1 mL
